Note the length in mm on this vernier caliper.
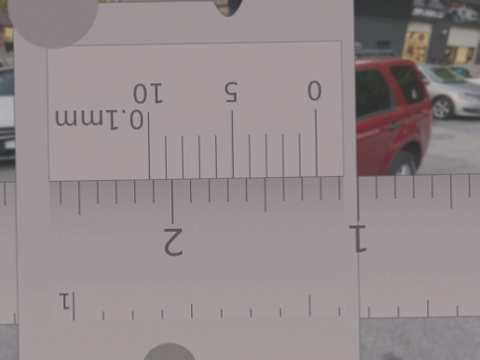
12.2 mm
